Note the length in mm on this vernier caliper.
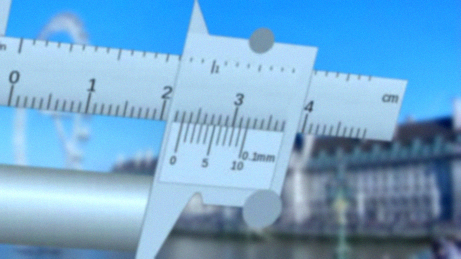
23.0 mm
